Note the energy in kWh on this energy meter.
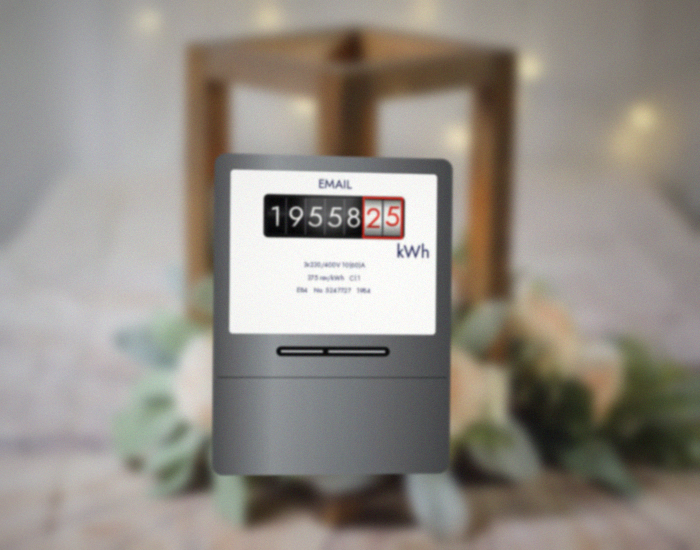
19558.25 kWh
